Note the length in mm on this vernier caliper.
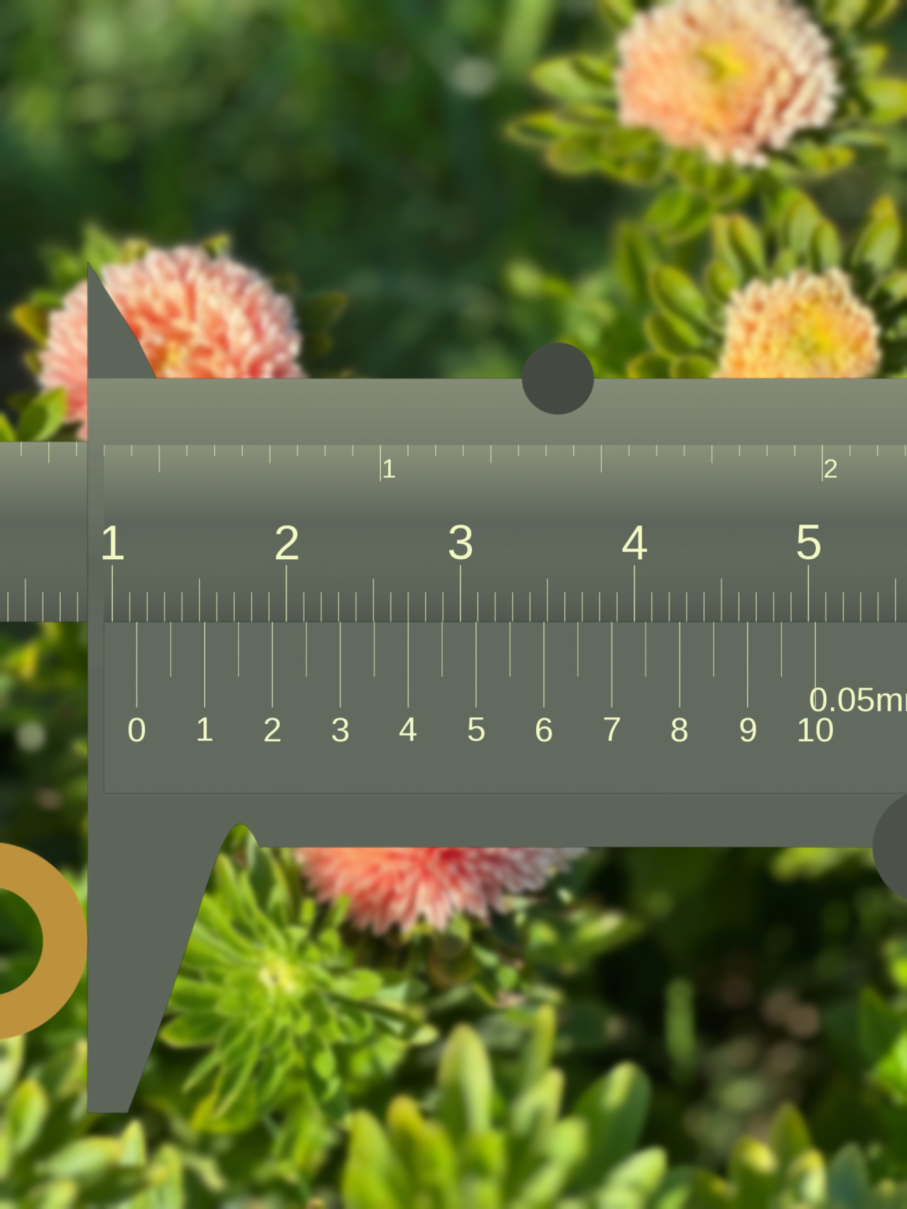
11.4 mm
